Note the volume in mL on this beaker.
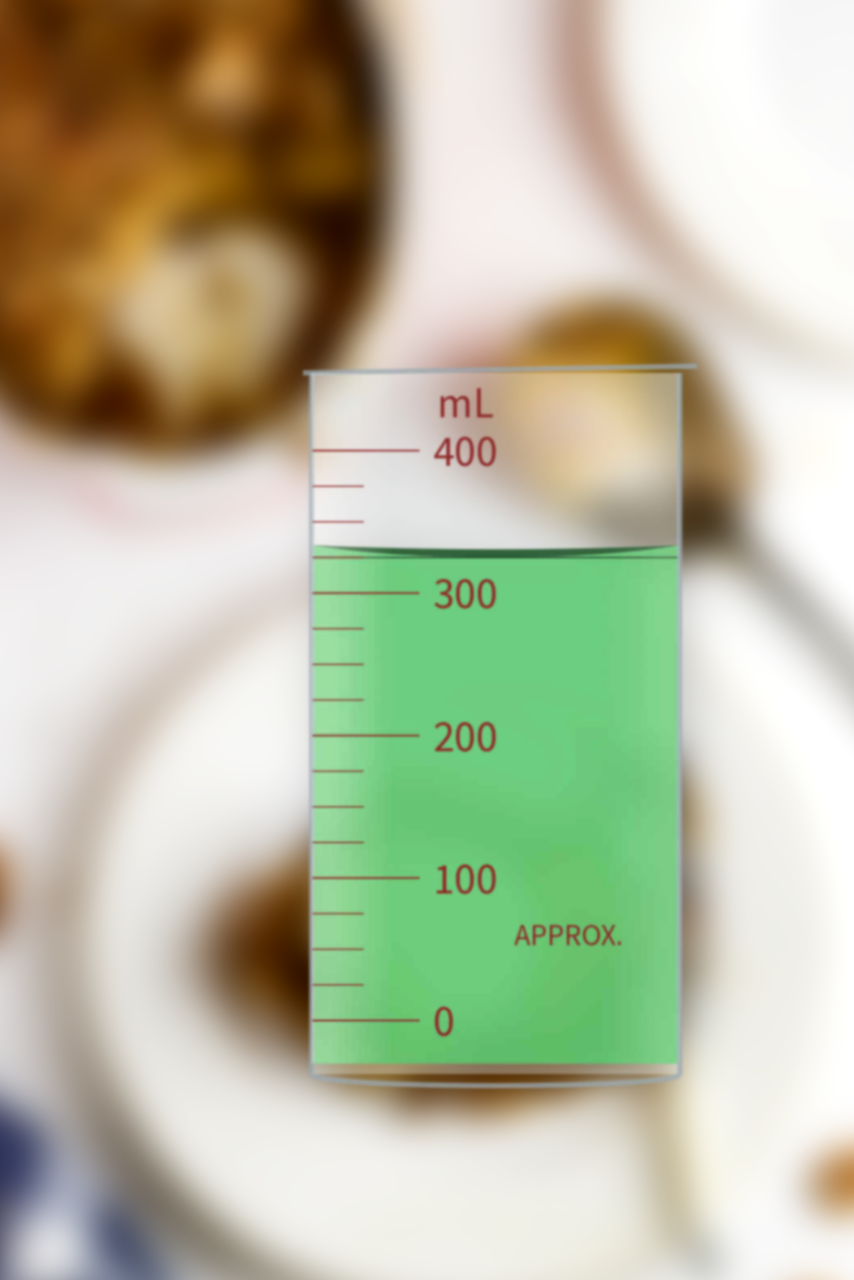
325 mL
